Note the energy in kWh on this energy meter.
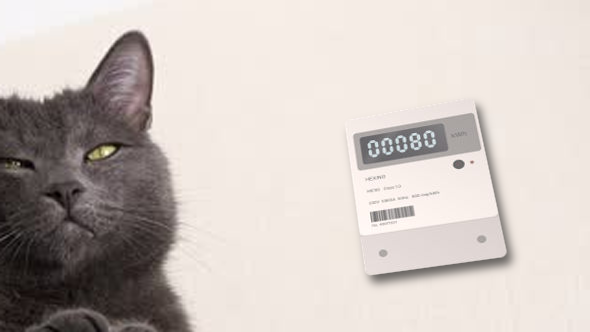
80 kWh
